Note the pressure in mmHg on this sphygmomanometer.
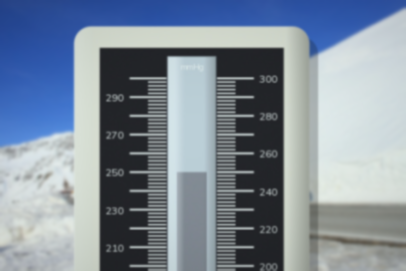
250 mmHg
